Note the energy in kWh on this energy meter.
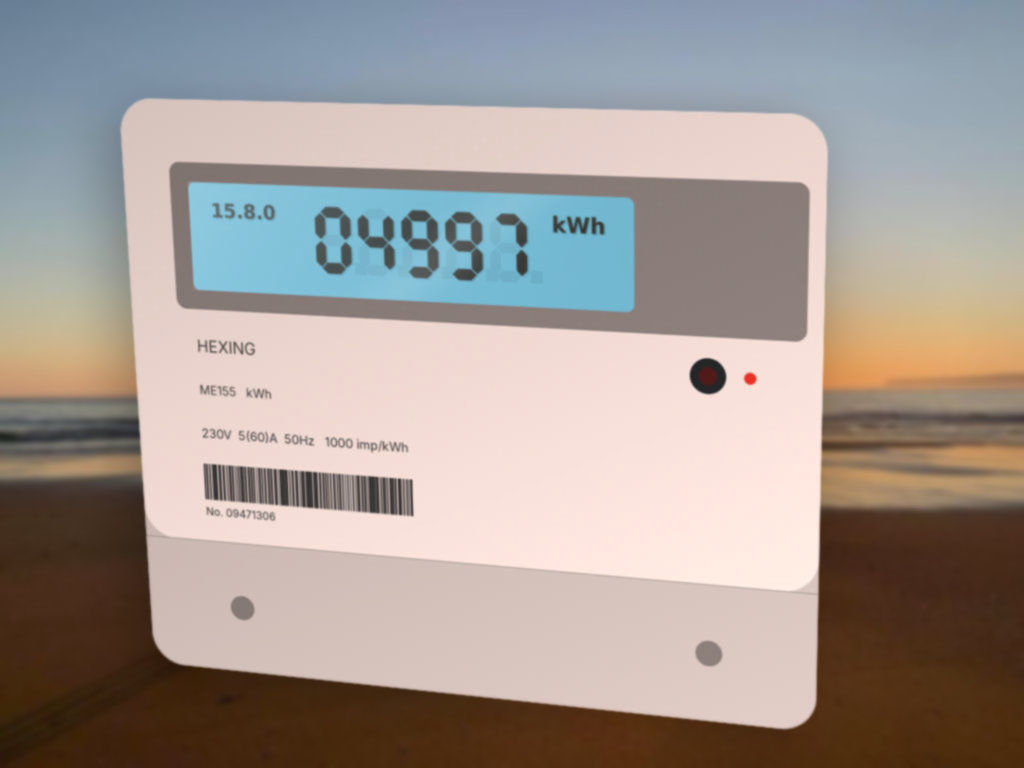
4997 kWh
